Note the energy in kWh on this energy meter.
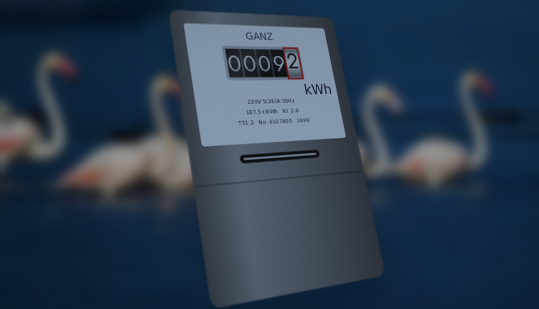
9.2 kWh
